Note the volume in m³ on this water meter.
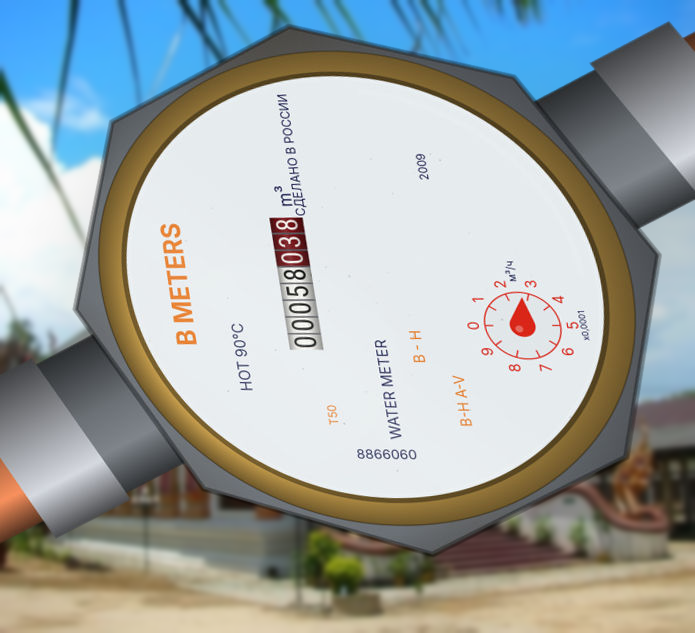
58.0382 m³
